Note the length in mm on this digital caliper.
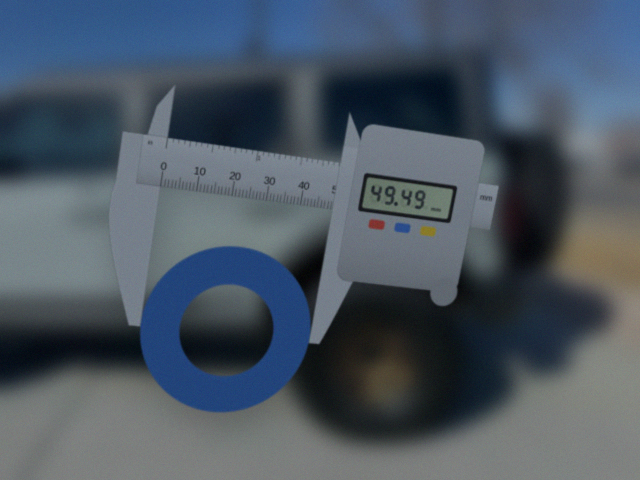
49.49 mm
